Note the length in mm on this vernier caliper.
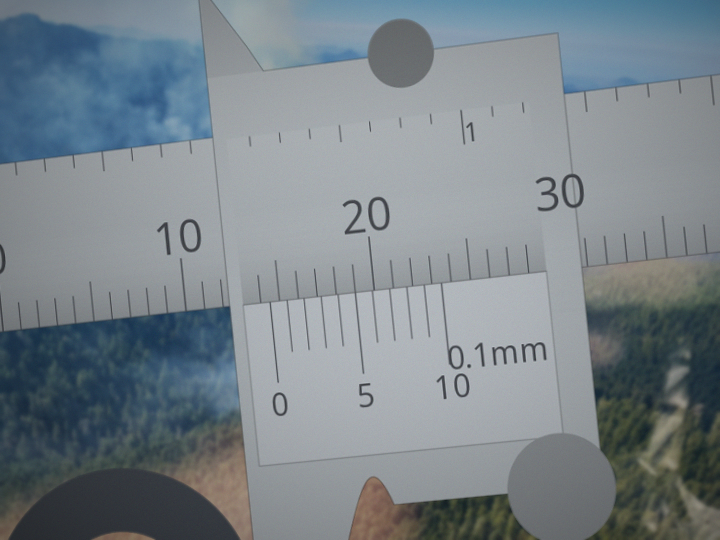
14.5 mm
